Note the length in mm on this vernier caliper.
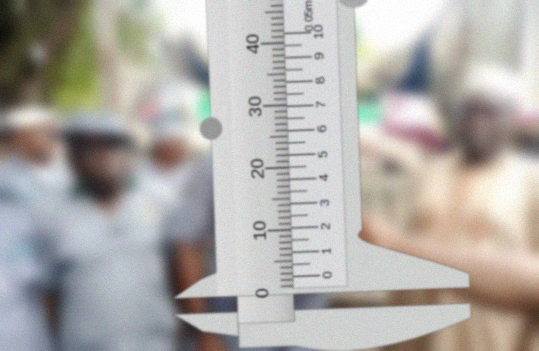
2.5 mm
